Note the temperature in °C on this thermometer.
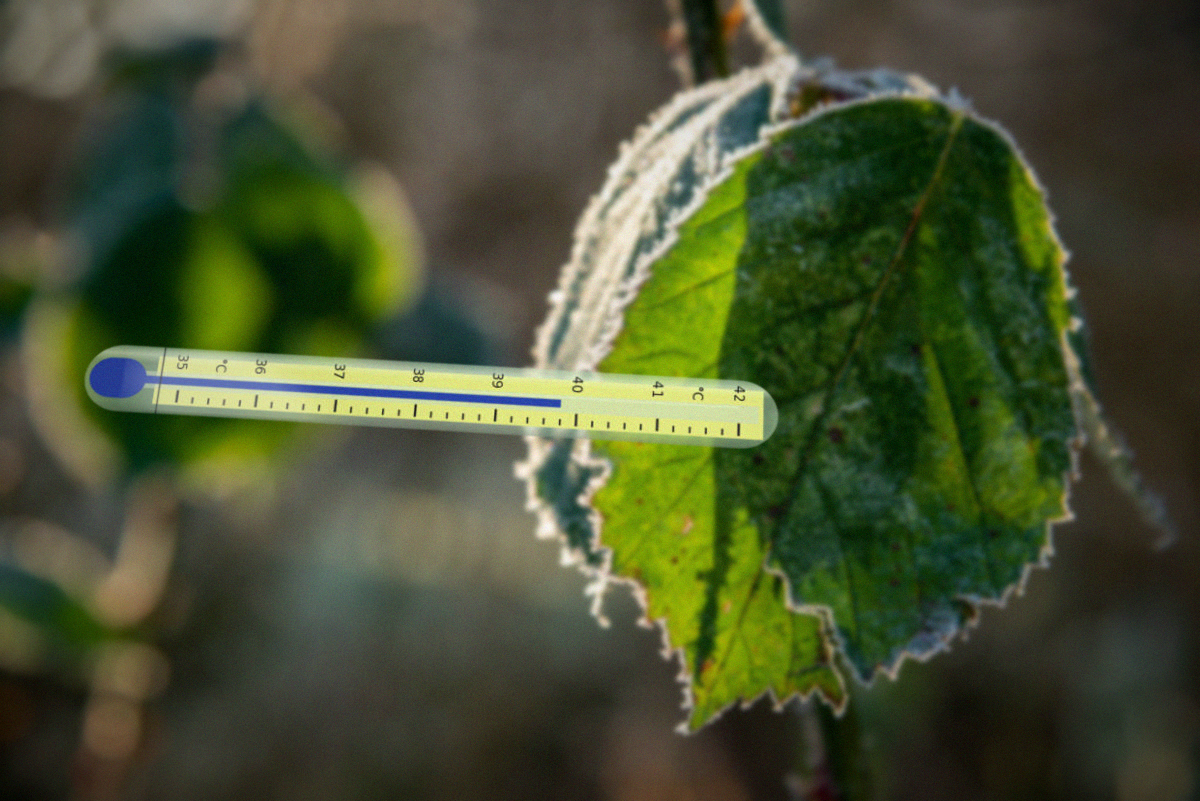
39.8 °C
